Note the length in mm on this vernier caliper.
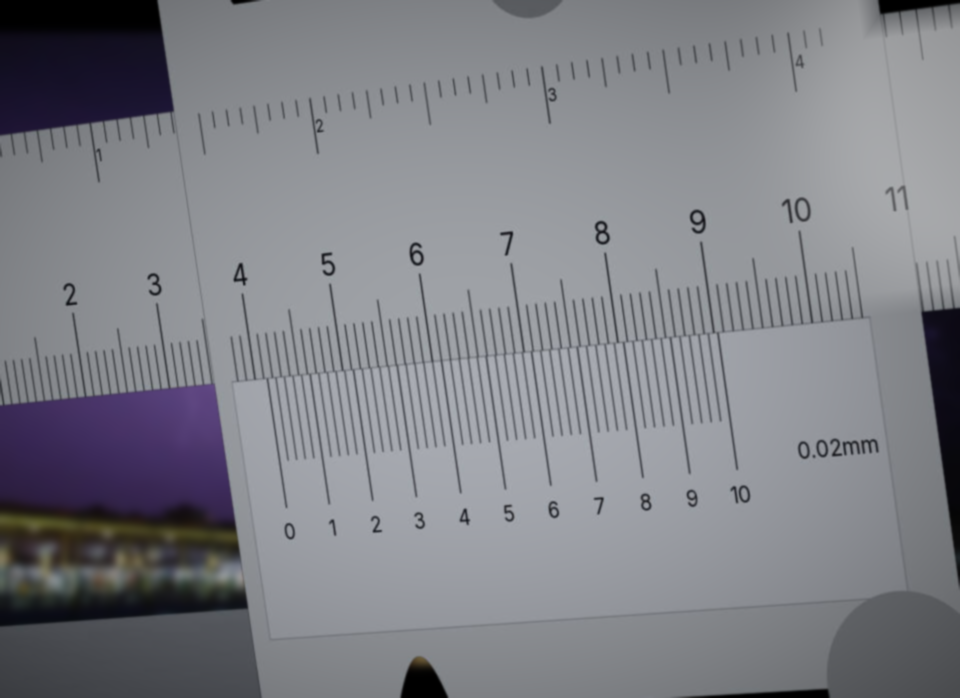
41.4 mm
